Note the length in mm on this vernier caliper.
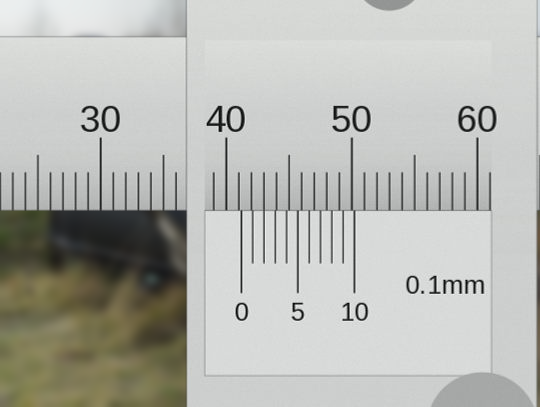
41.2 mm
